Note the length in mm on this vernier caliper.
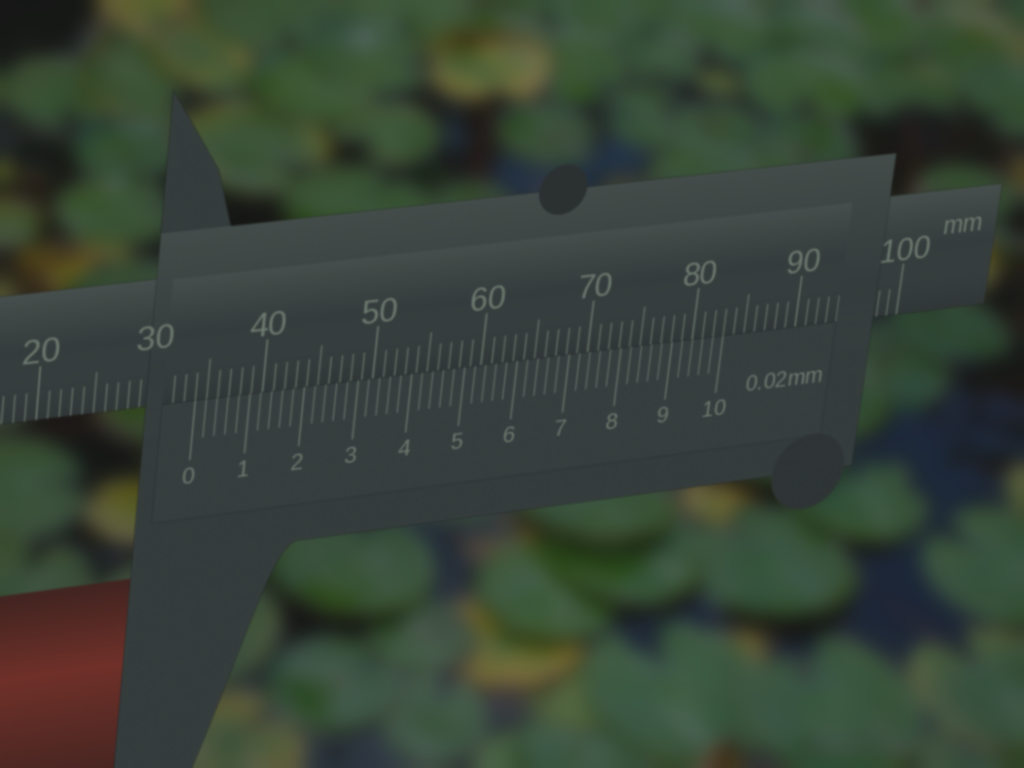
34.0 mm
